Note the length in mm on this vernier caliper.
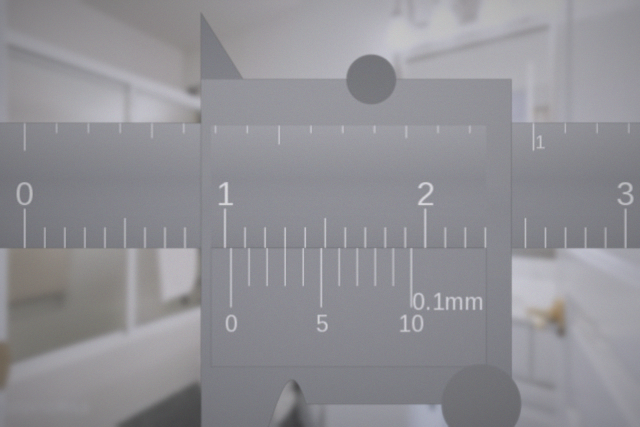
10.3 mm
